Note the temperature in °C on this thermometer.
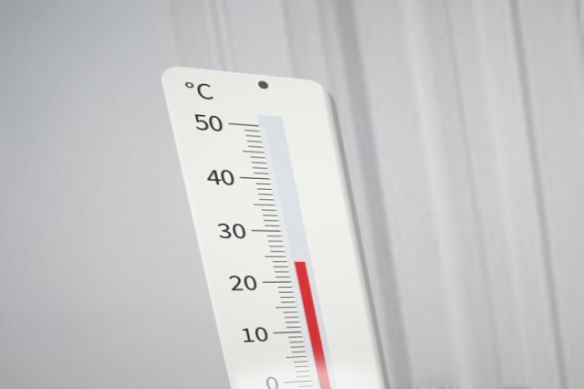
24 °C
